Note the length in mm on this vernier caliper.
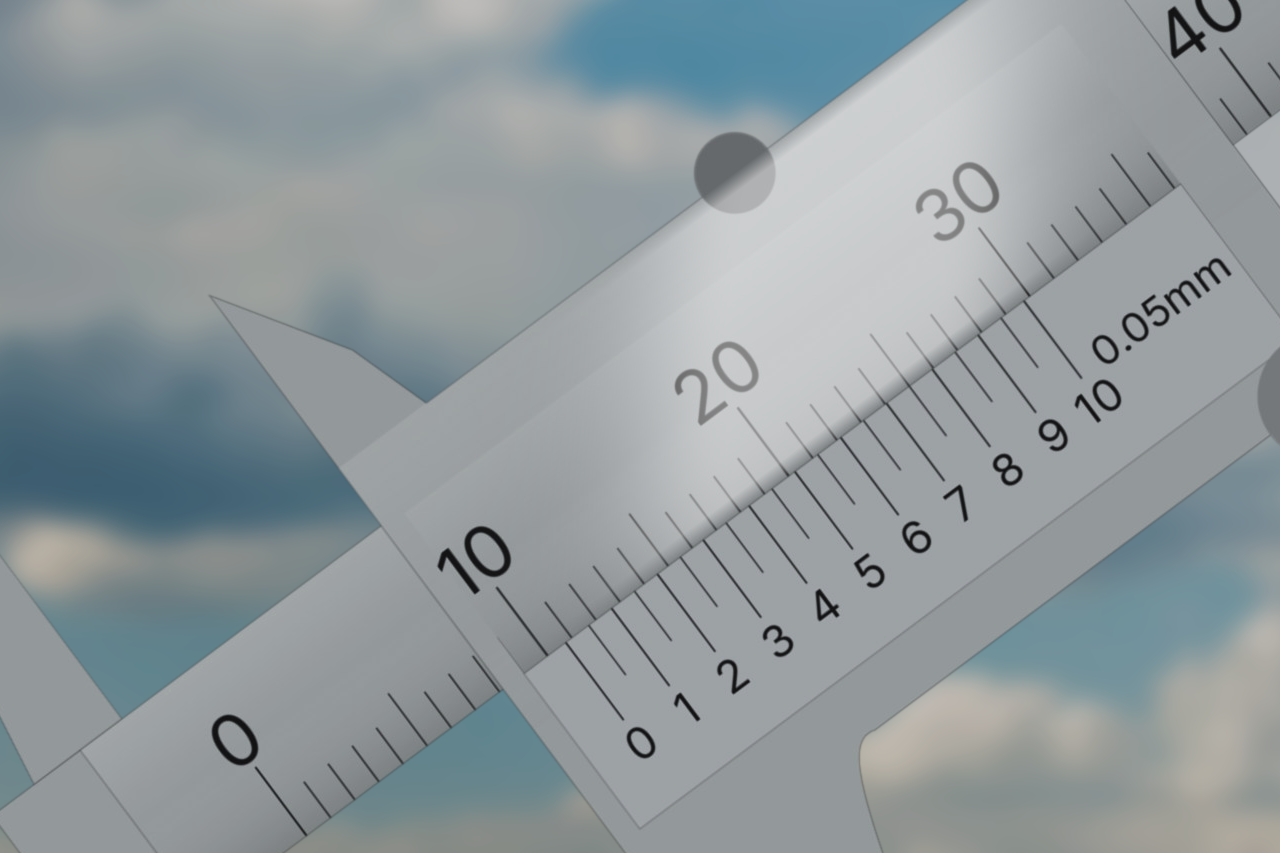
10.75 mm
